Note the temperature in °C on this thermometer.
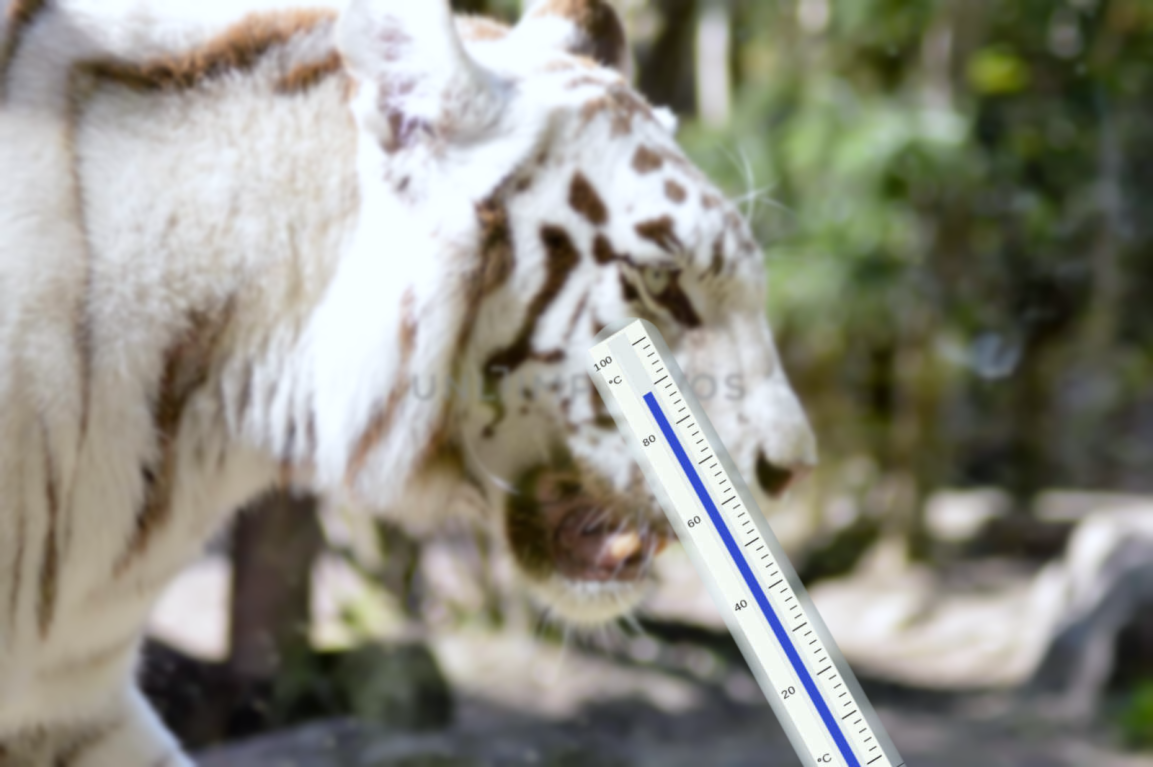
89 °C
